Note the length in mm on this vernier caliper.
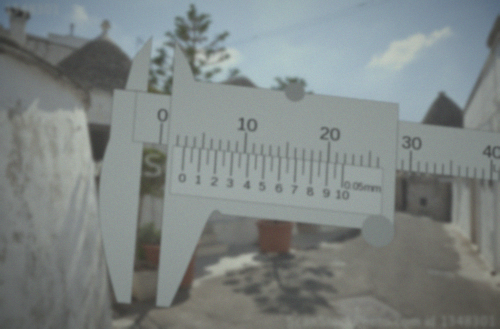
2.8 mm
